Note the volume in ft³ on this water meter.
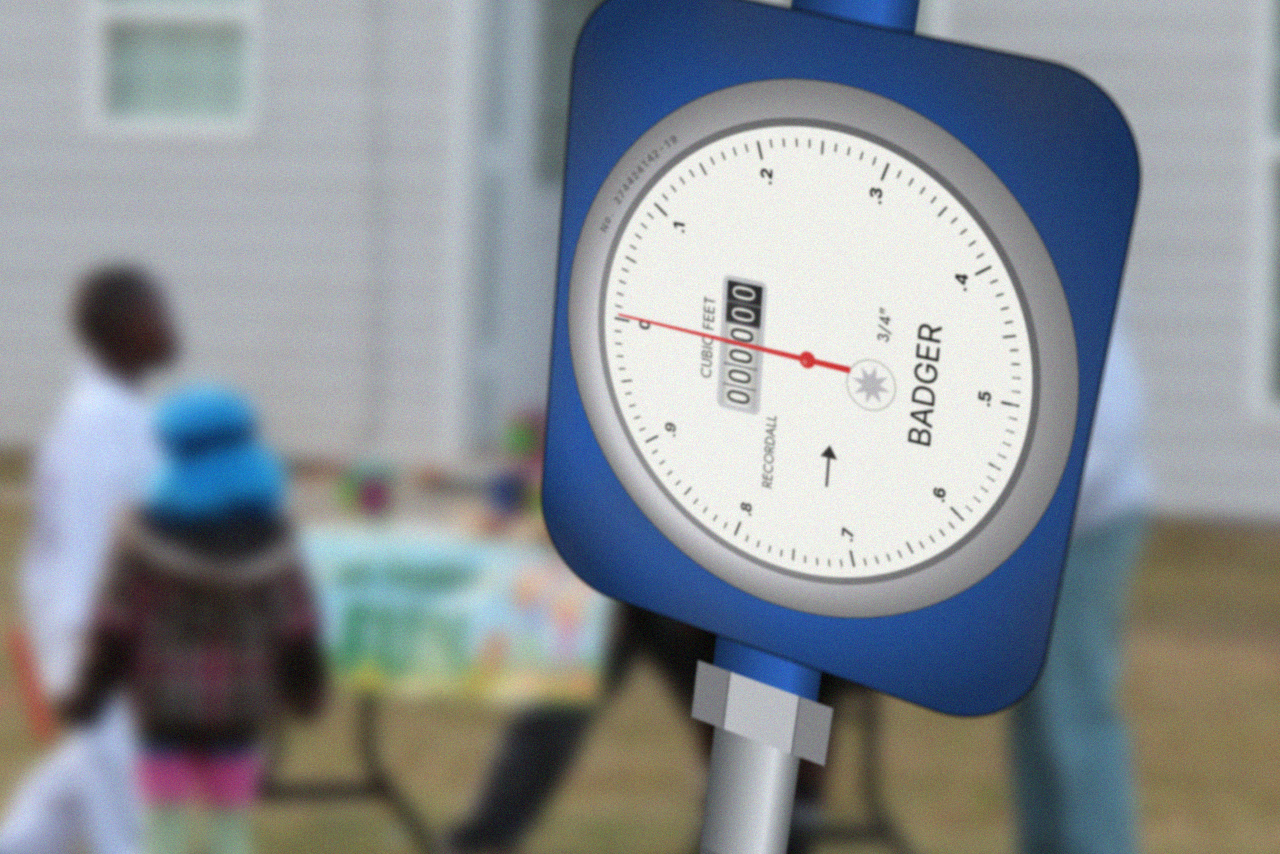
0.00 ft³
